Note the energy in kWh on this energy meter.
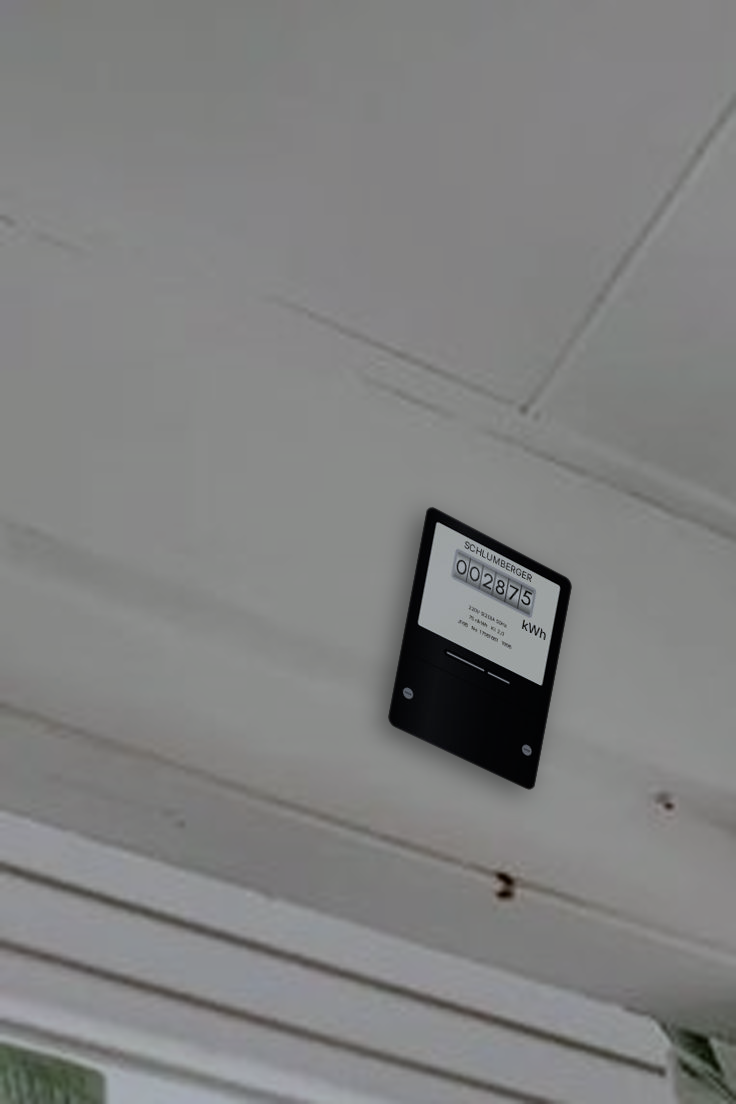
2875 kWh
